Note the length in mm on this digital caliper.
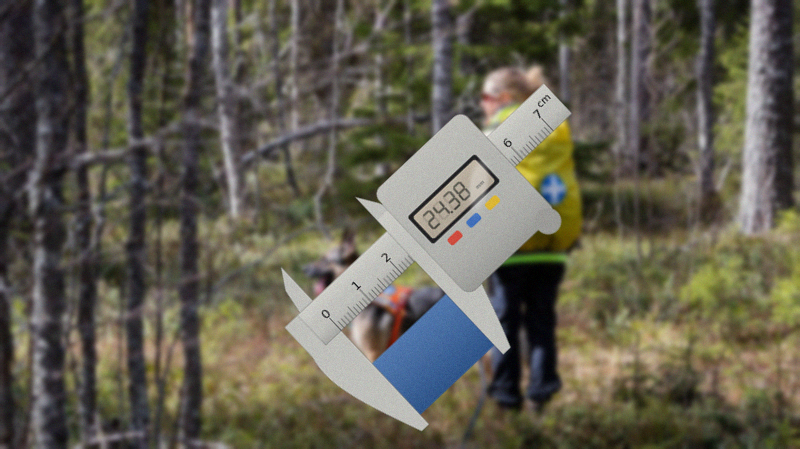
24.38 mm
